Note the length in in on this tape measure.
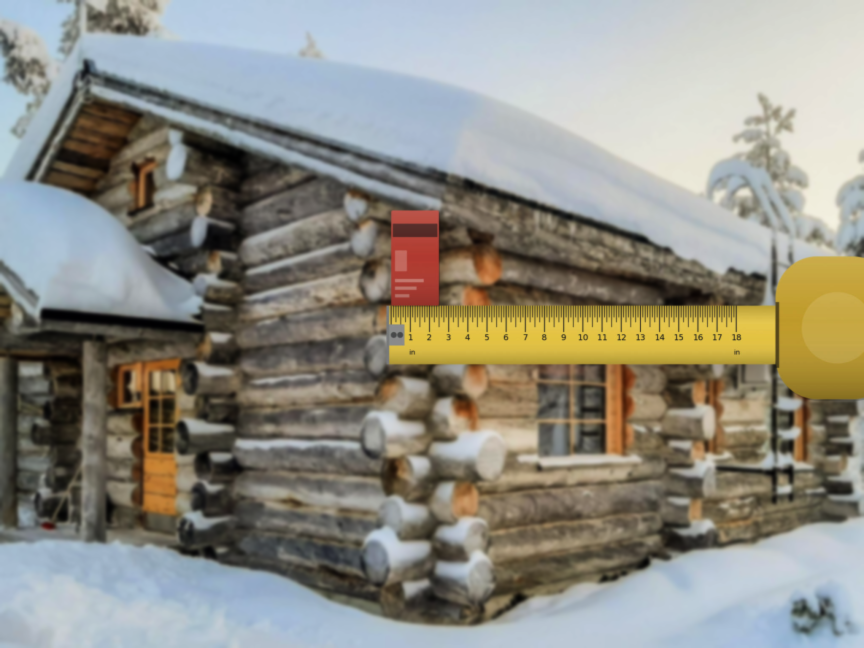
2.5 in
